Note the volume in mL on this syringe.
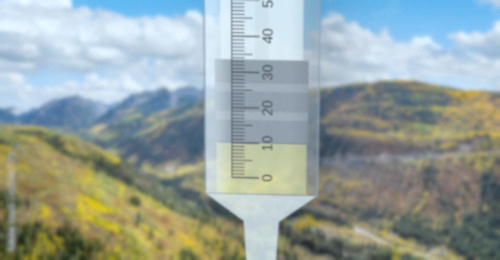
10 mL
